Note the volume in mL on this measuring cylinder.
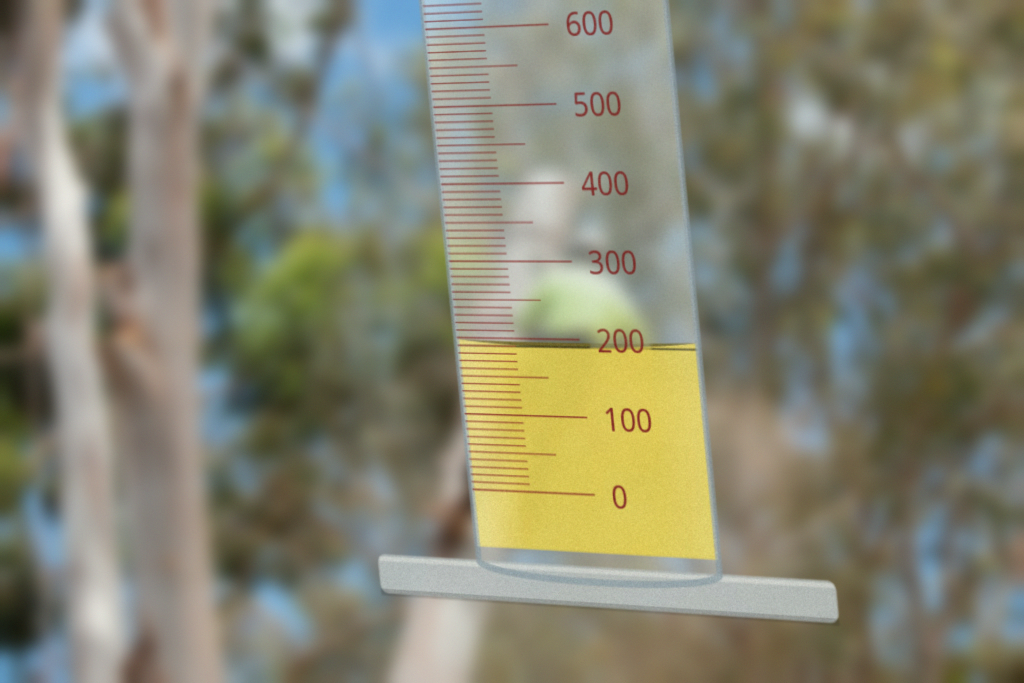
190 mL
